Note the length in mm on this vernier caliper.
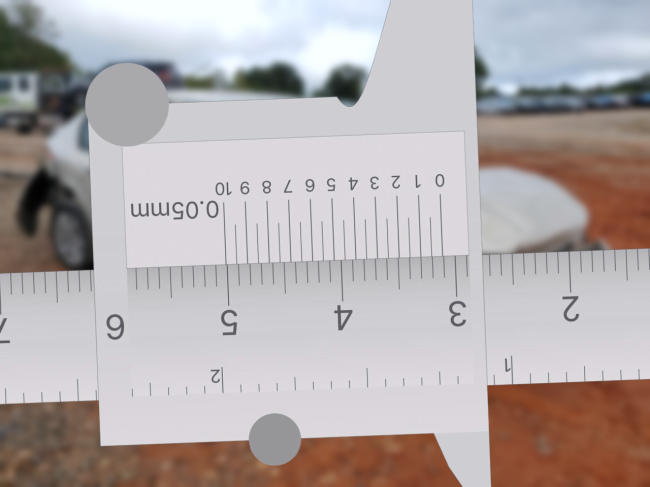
31.1 mm
